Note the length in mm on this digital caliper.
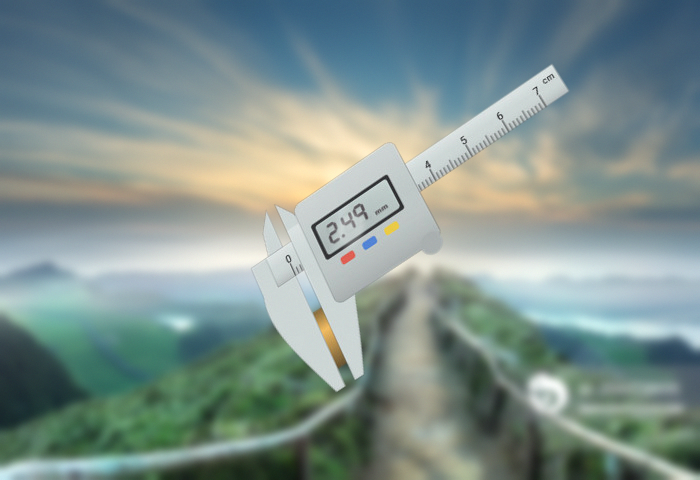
2.49 mm
